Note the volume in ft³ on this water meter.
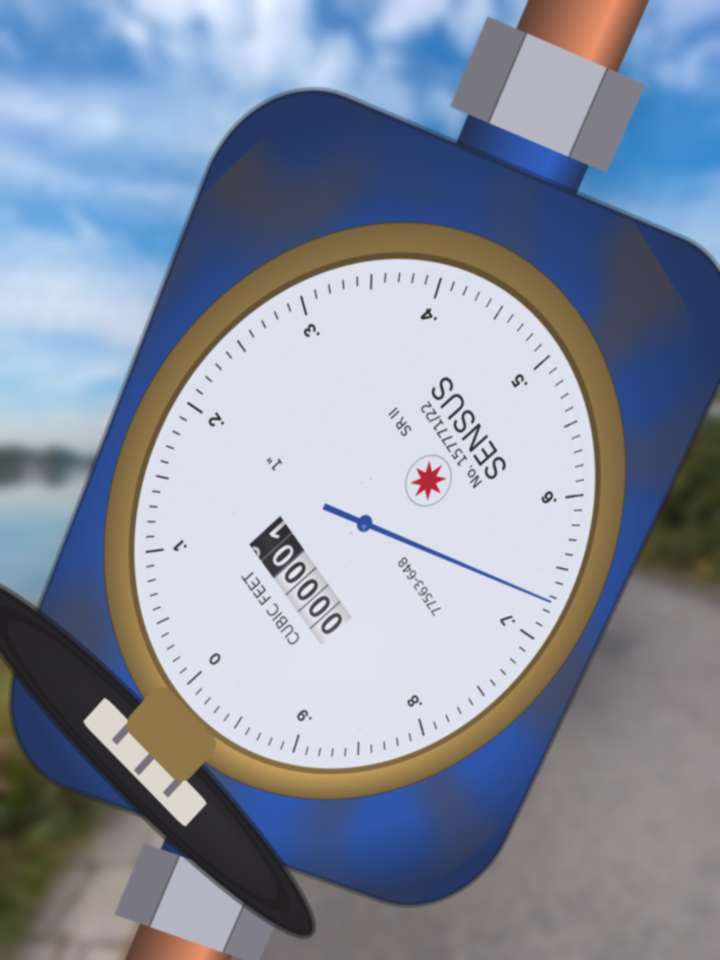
0.67 ft³
